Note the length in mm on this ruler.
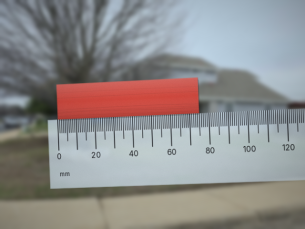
75 mm
